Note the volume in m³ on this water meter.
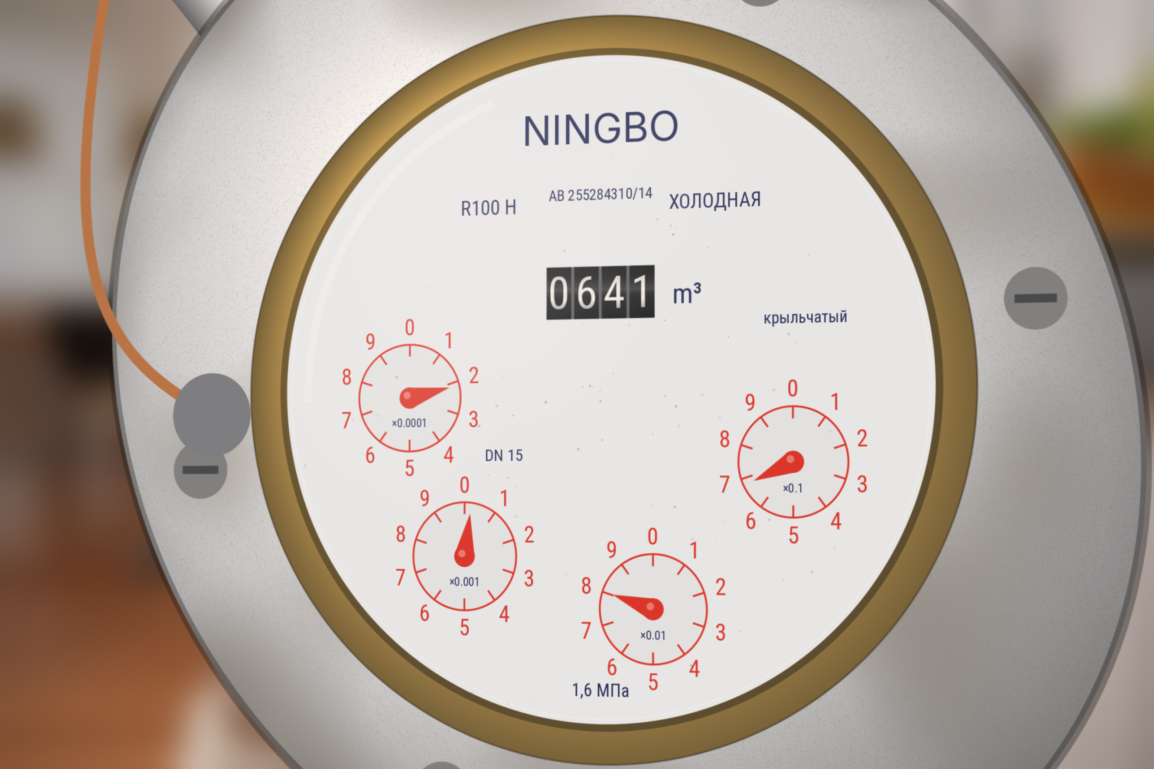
641.6802 m³
